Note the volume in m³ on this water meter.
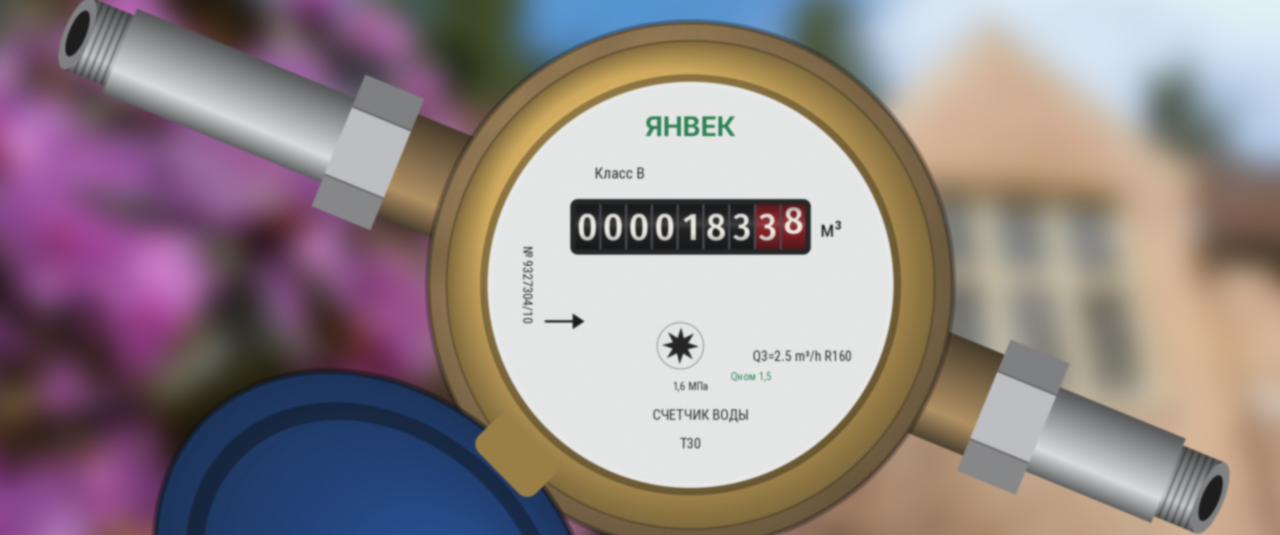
183.38 m³
